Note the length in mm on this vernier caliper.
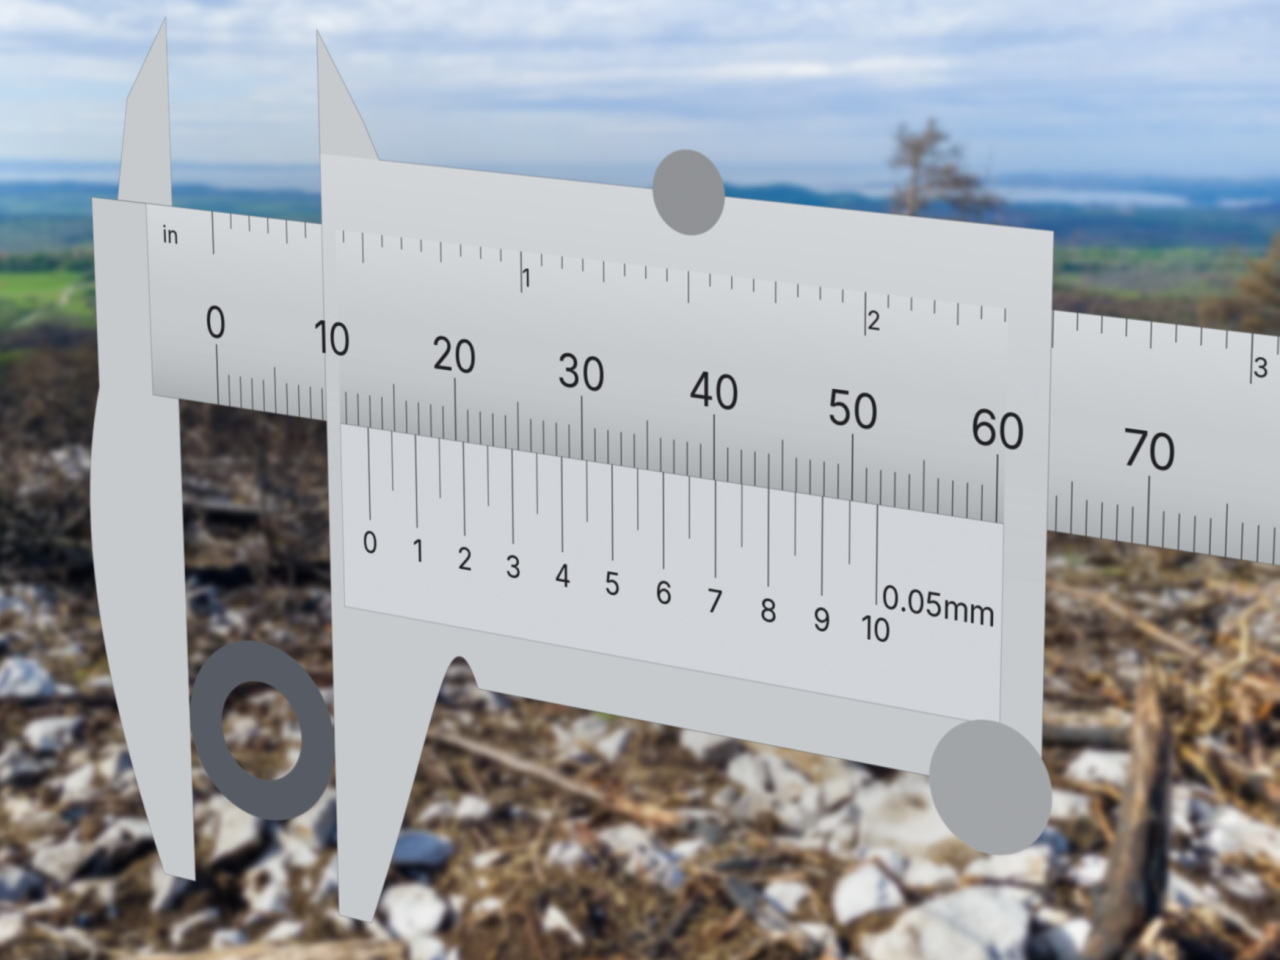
12.8 mm
